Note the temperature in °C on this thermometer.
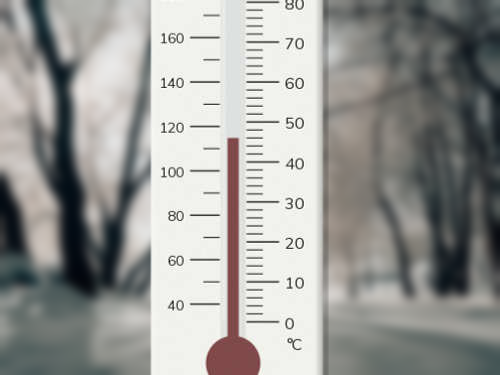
46 °C
